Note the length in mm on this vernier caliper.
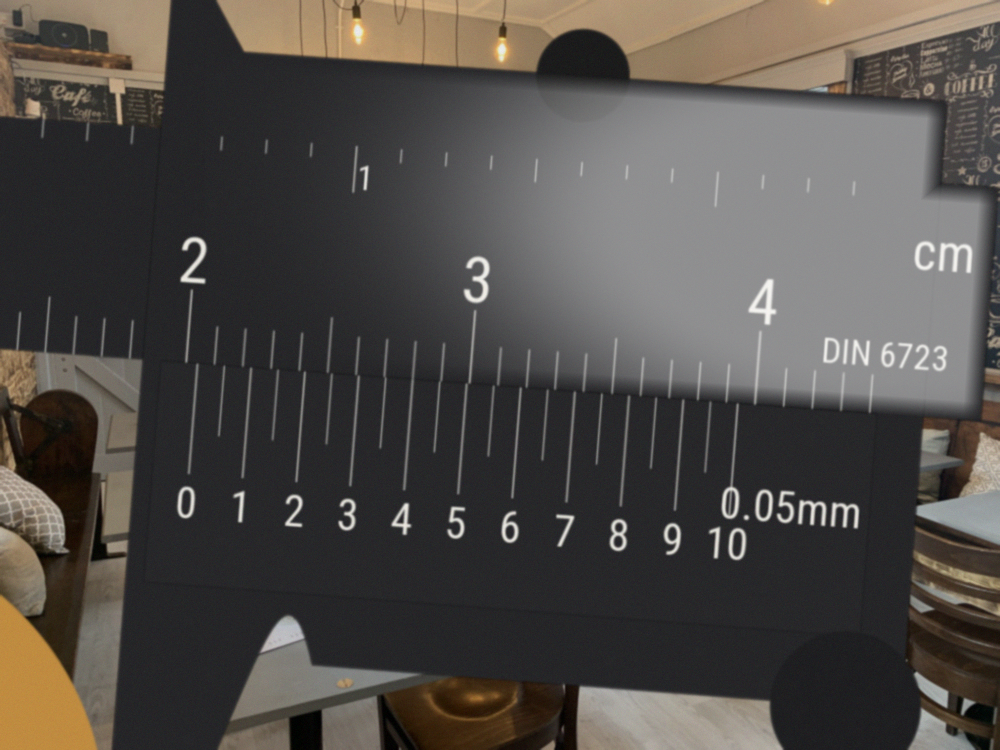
20.4 mm
